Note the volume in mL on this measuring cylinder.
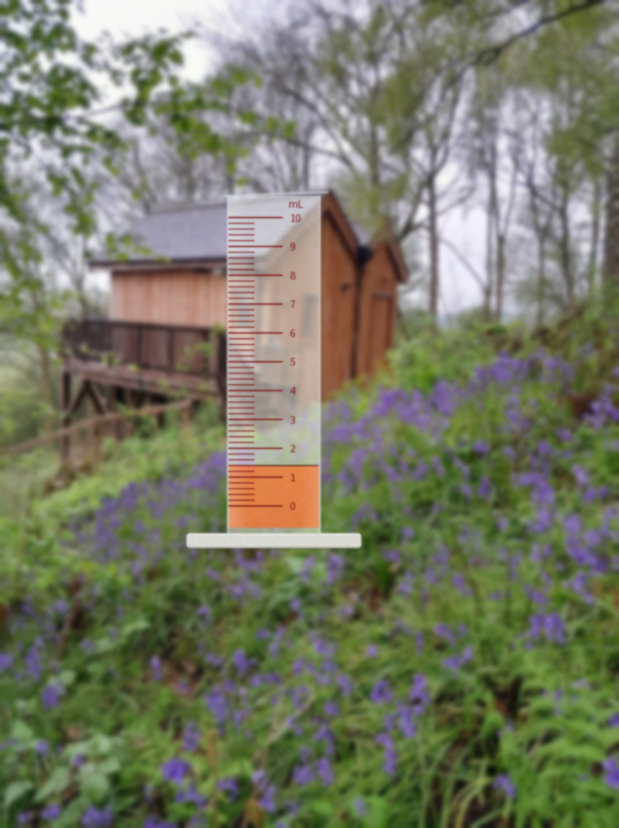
1.4 mL
